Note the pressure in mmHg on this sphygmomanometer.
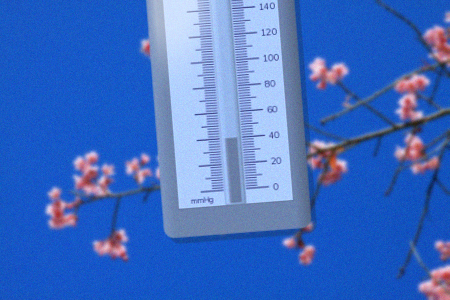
40 mmHg
